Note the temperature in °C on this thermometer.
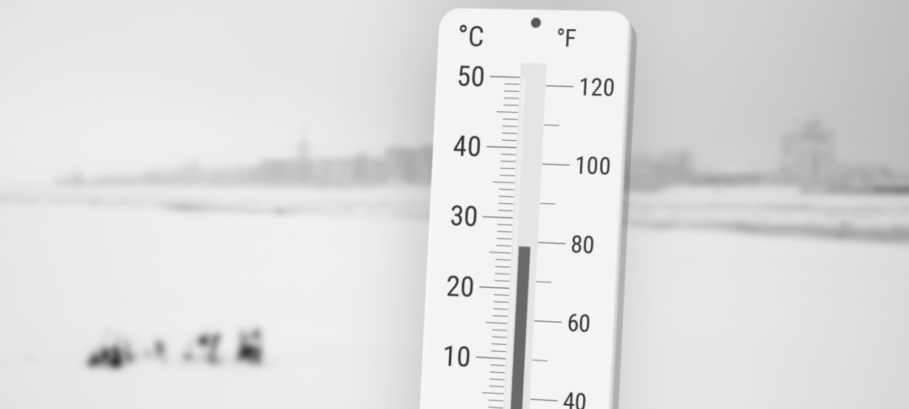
26 °C
